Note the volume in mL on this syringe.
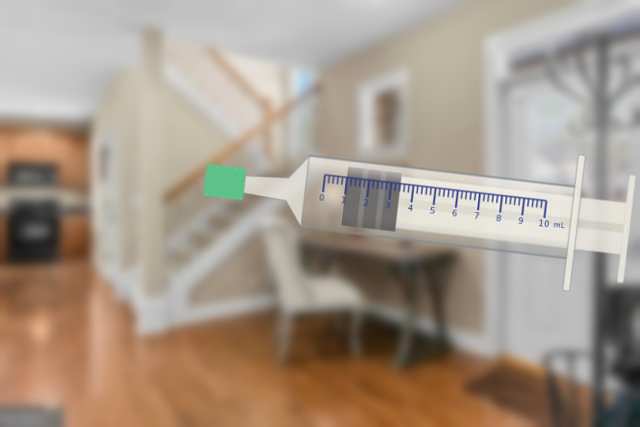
1 mL
